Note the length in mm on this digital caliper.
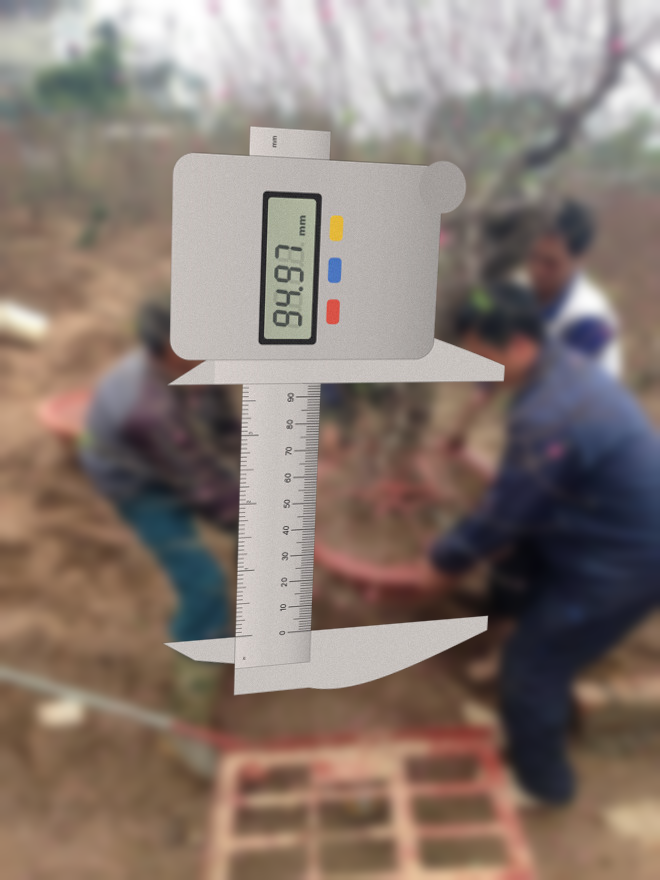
94.97 mm
